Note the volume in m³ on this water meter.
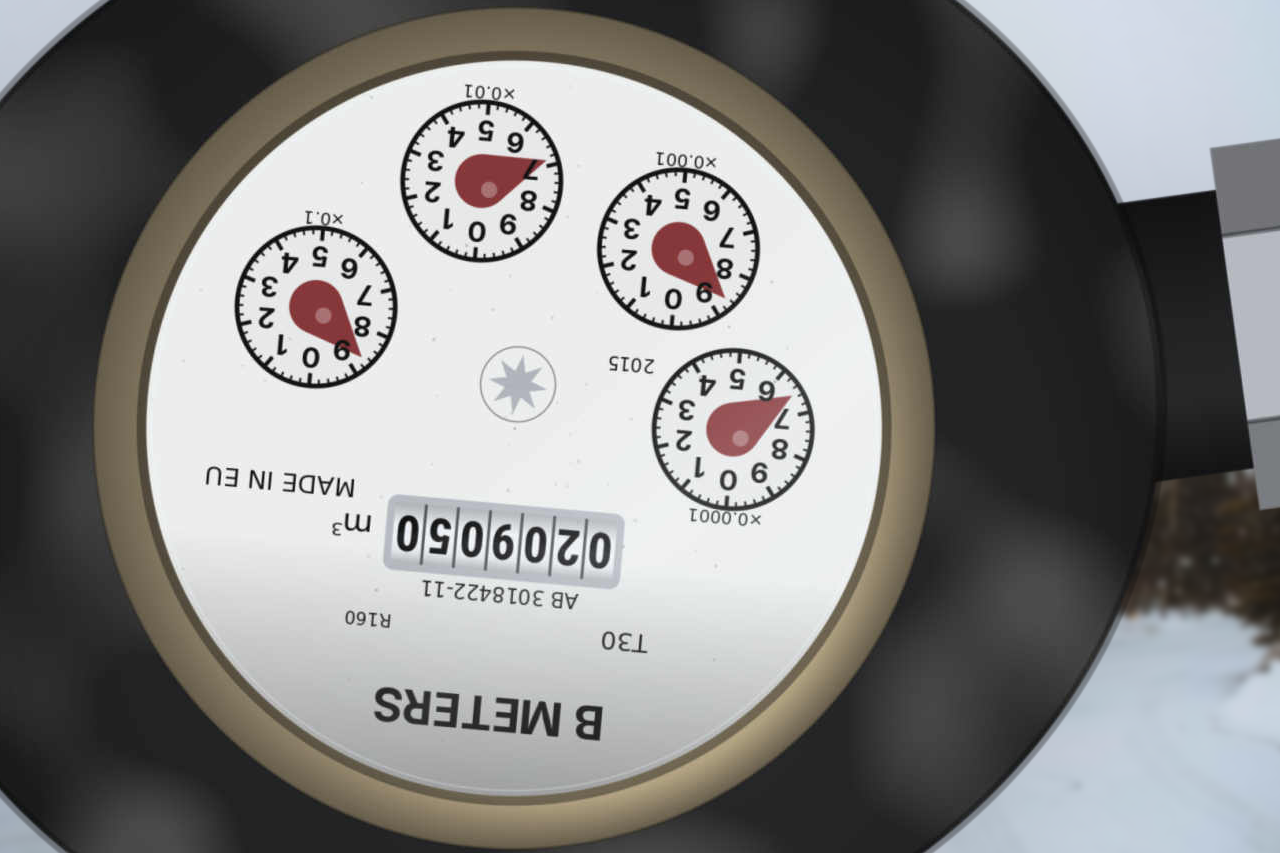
209050.8686 m³
